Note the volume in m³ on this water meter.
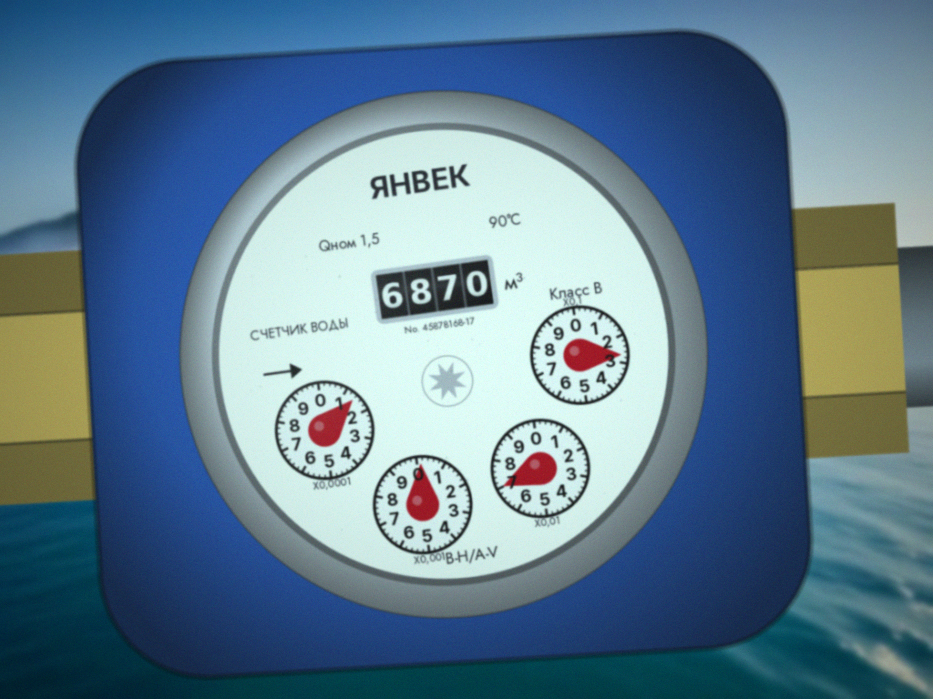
6870.2701 m³
